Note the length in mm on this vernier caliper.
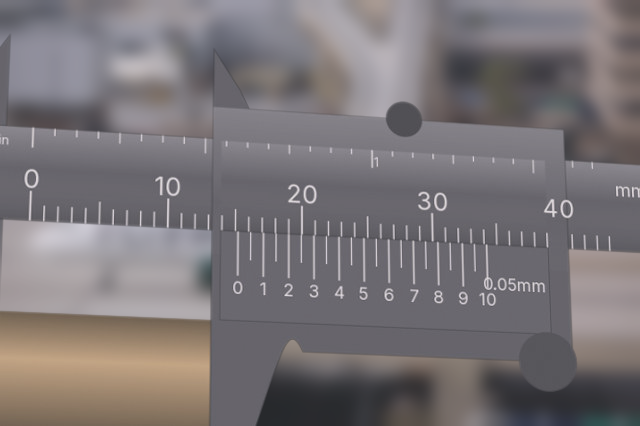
15.2 mm
